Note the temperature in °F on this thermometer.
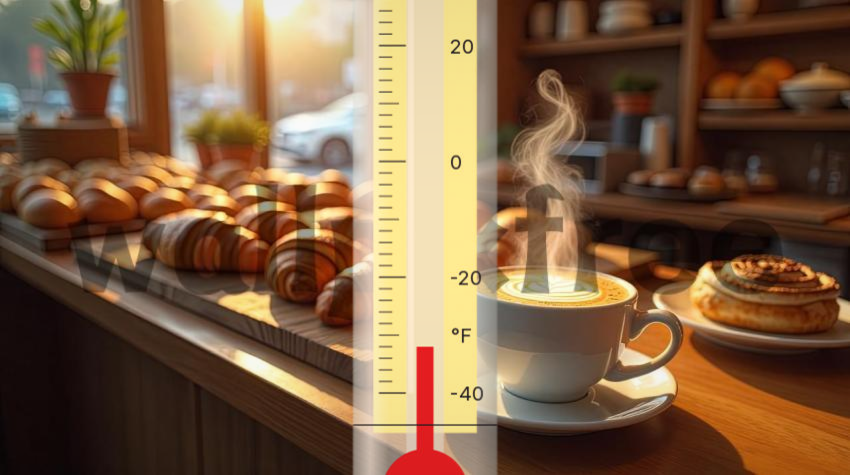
-32 °F
